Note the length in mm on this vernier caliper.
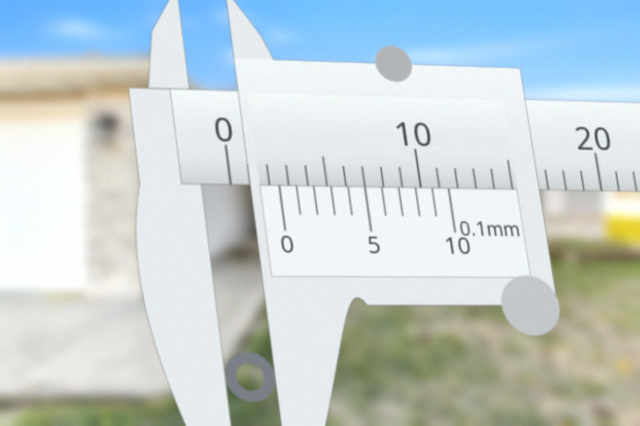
2.5 mm
